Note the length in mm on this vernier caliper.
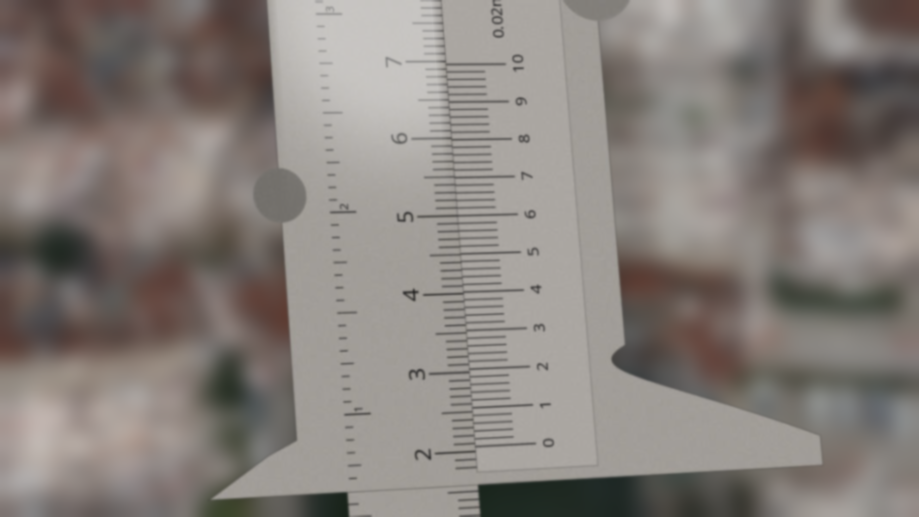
20.6 mm
